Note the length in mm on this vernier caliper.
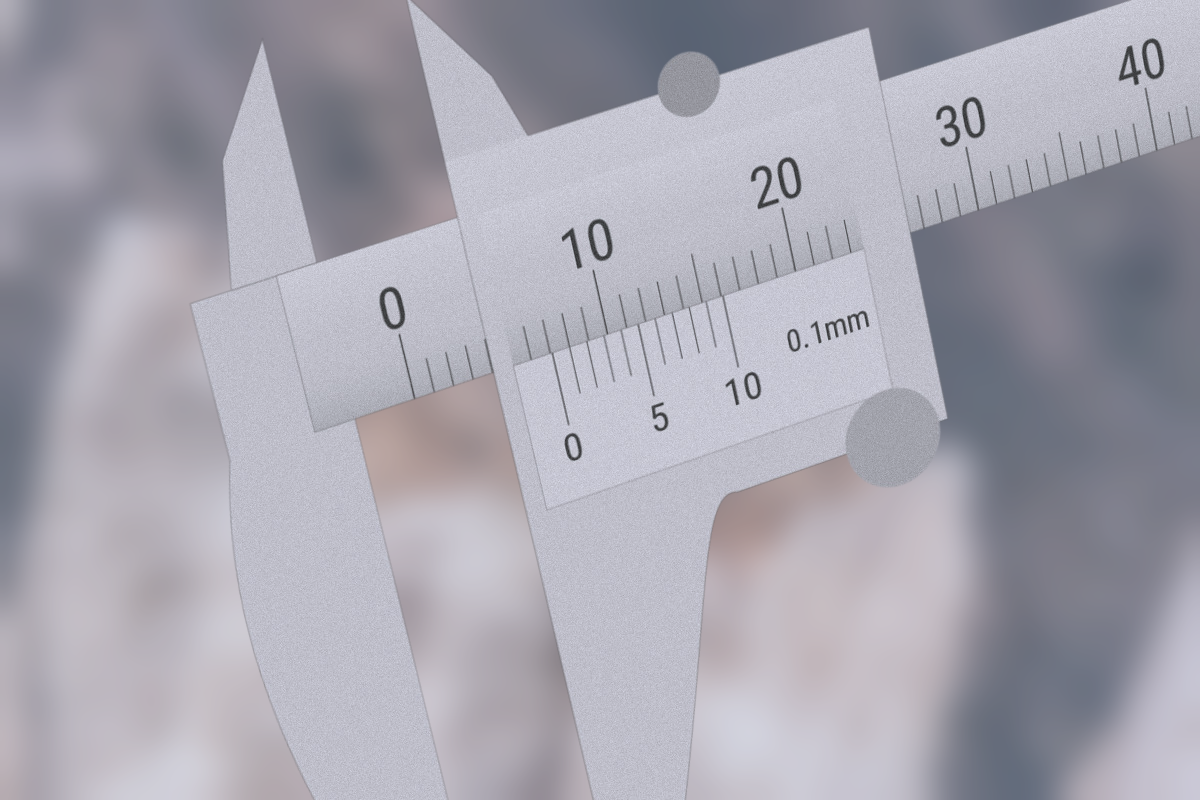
7.1 mm
